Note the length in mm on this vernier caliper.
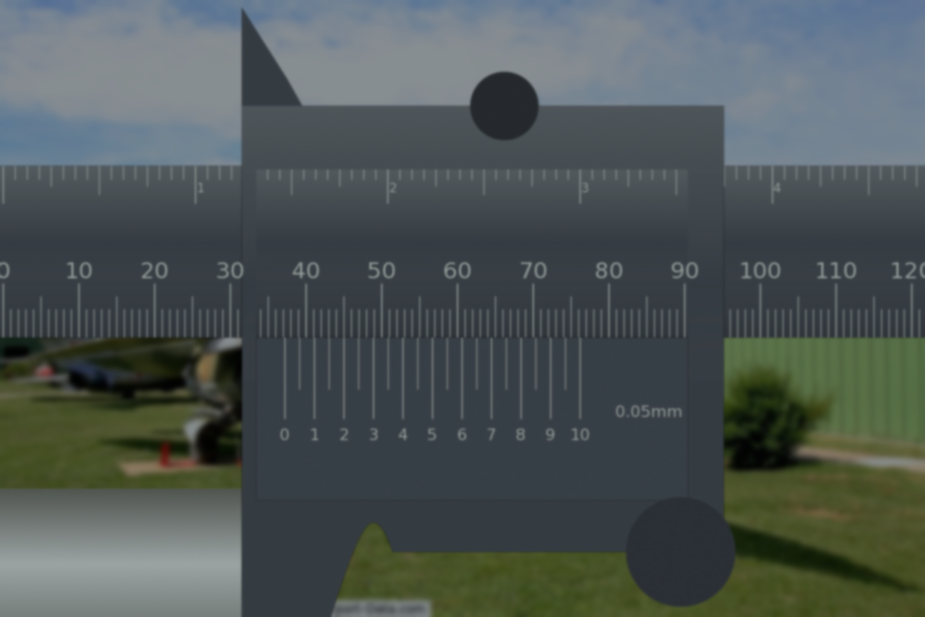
37.2 mm
